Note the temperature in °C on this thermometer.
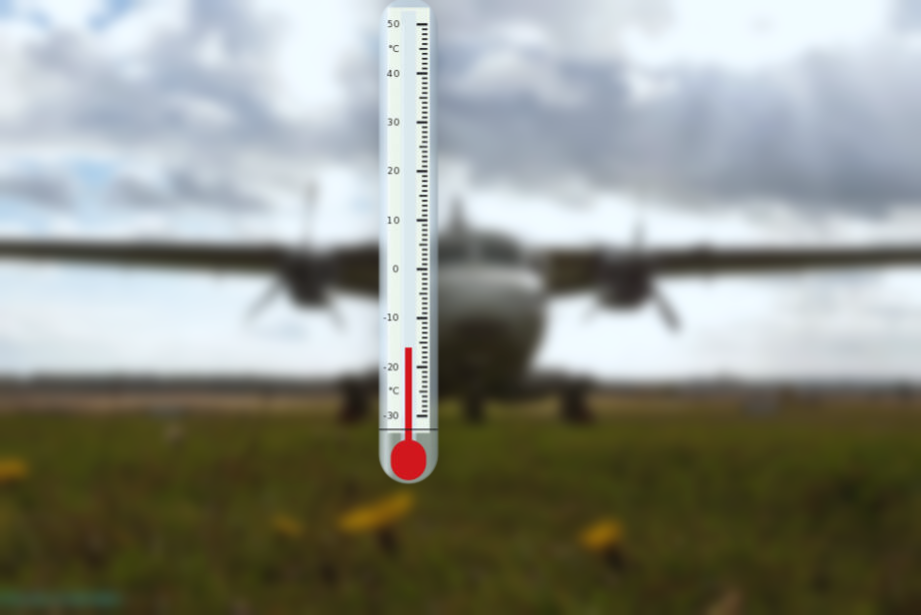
-16 °C
